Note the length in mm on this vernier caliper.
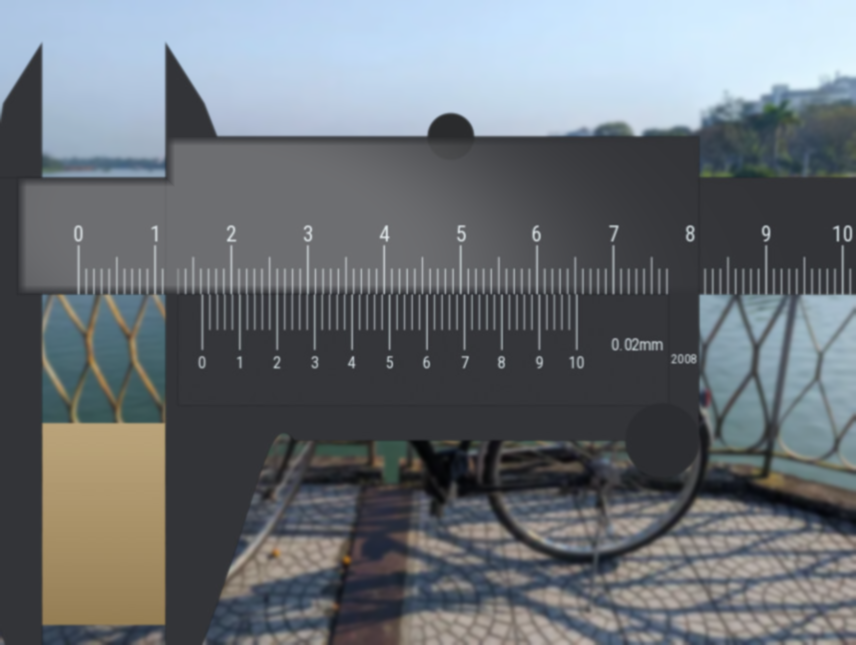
16.2 mm
